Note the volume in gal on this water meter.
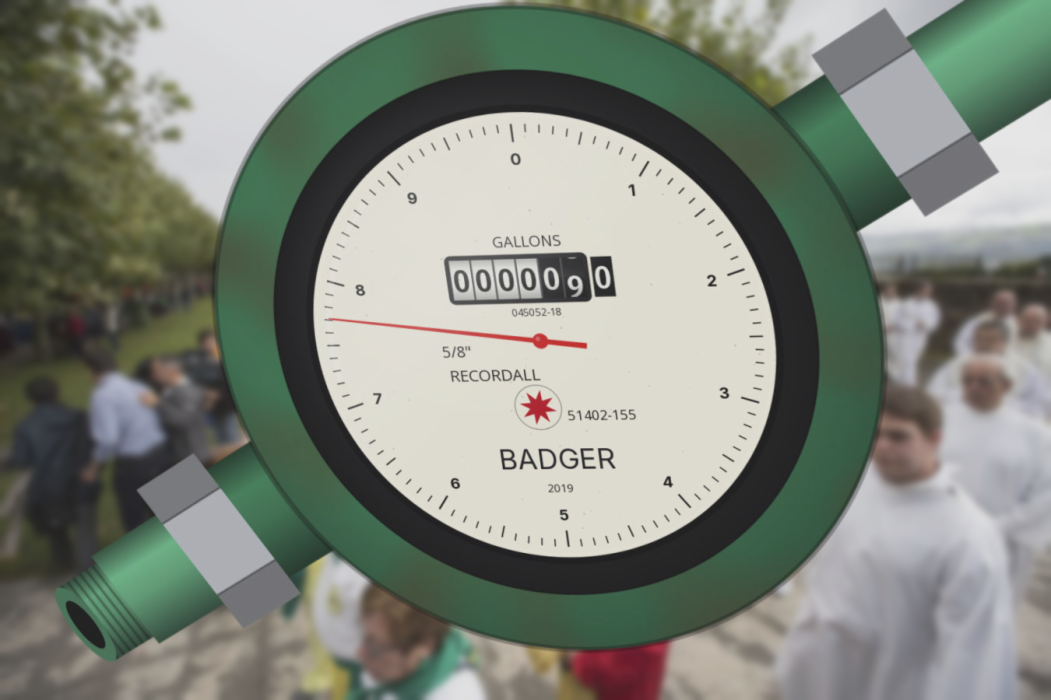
87.7 gal
